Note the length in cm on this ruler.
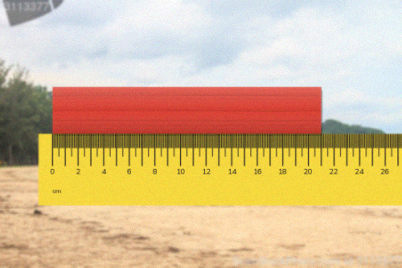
21 cm
